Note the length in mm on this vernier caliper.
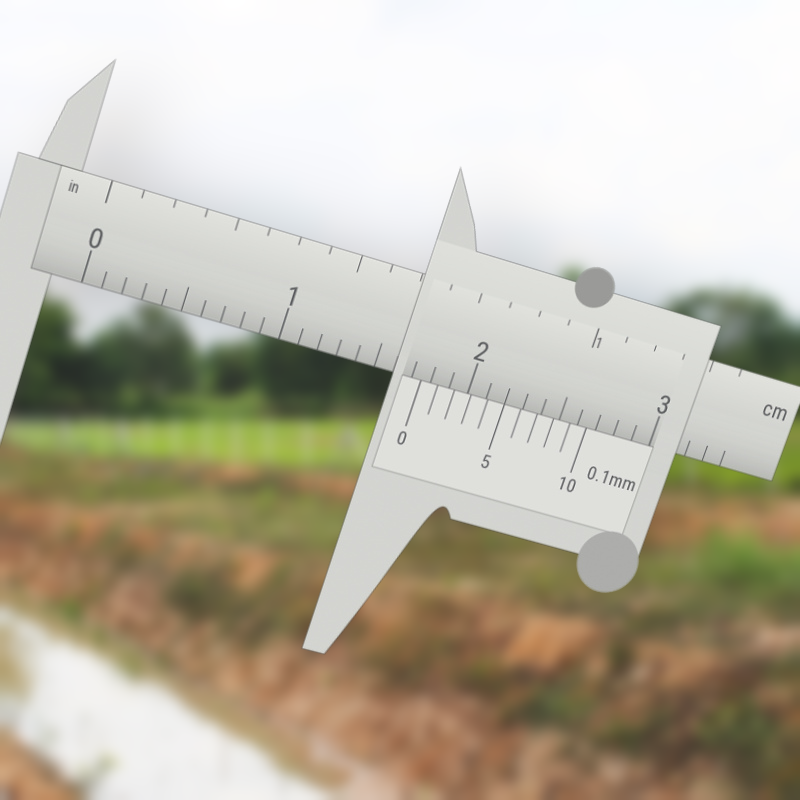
17.5 mm
